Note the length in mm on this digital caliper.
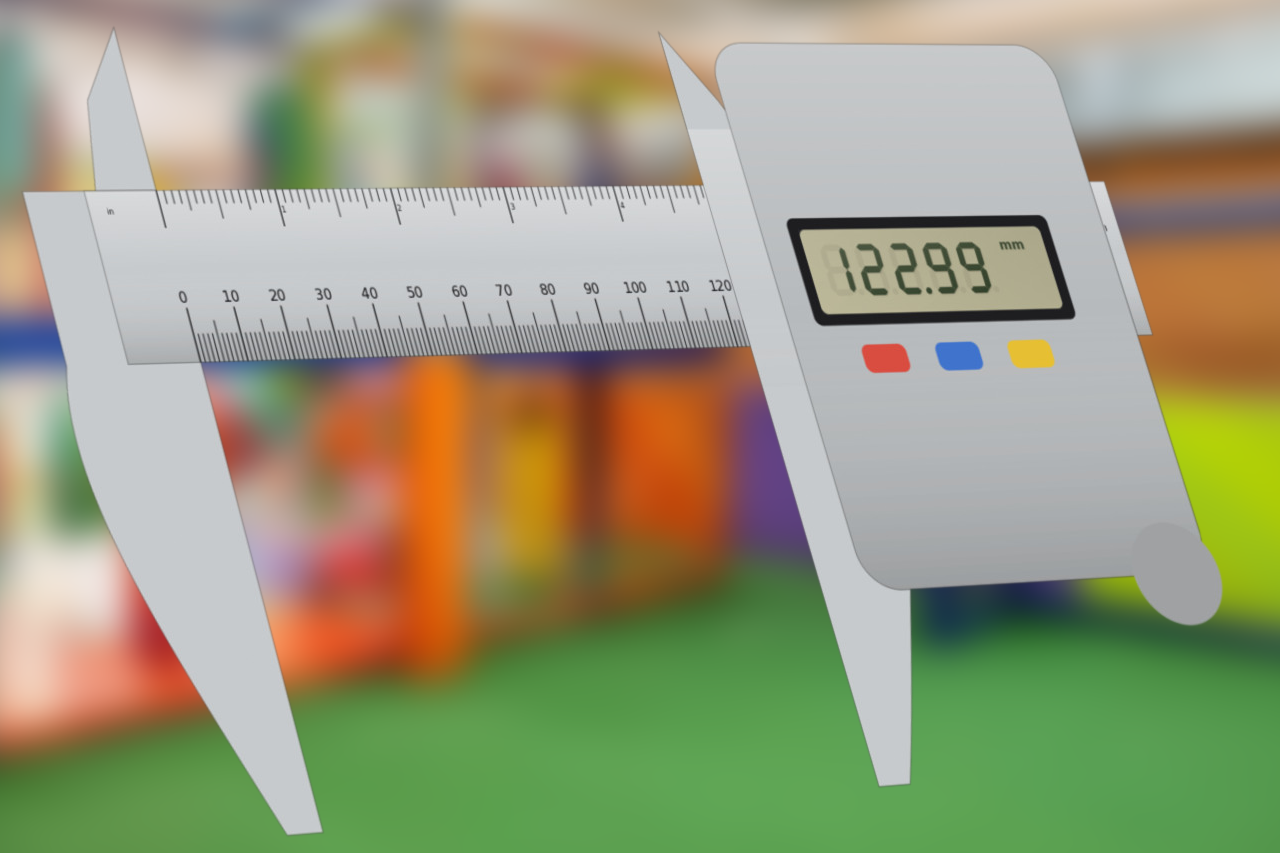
122.99 mm
